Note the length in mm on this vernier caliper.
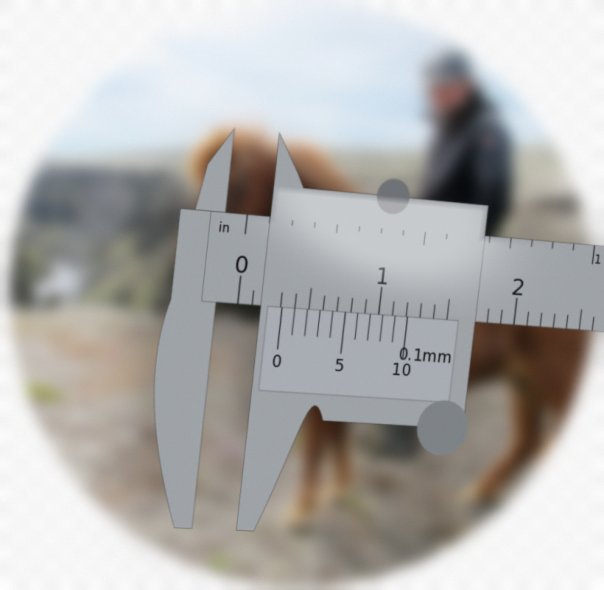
3.1 mm
